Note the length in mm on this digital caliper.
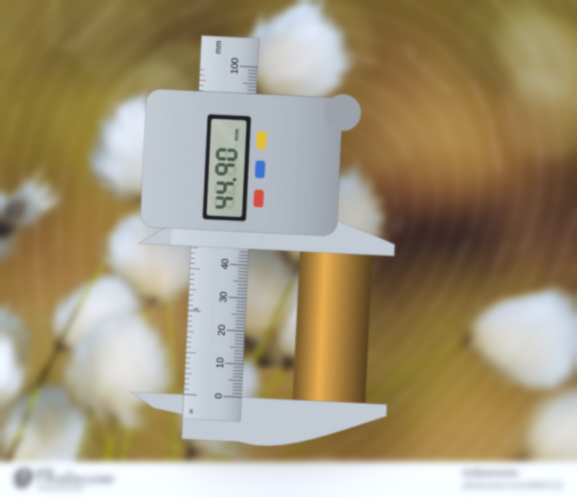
44.90 mm
